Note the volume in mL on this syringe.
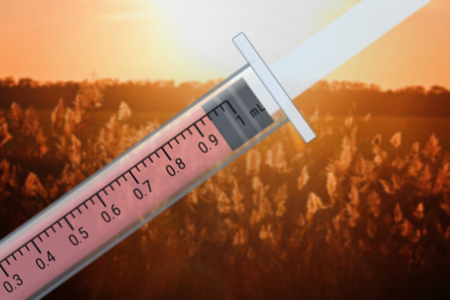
0.94 mL
